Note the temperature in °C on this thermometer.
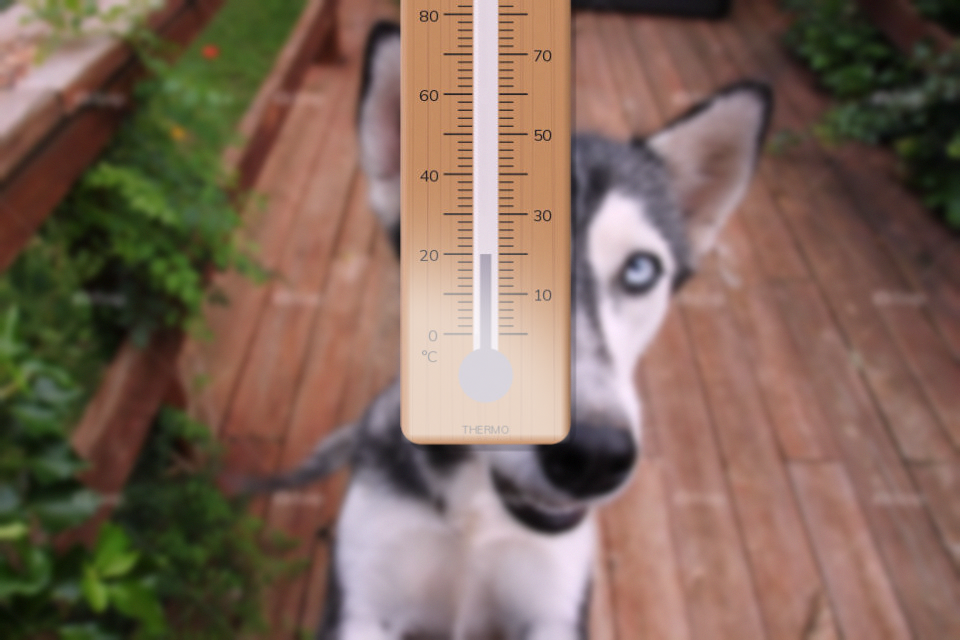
20 °C
